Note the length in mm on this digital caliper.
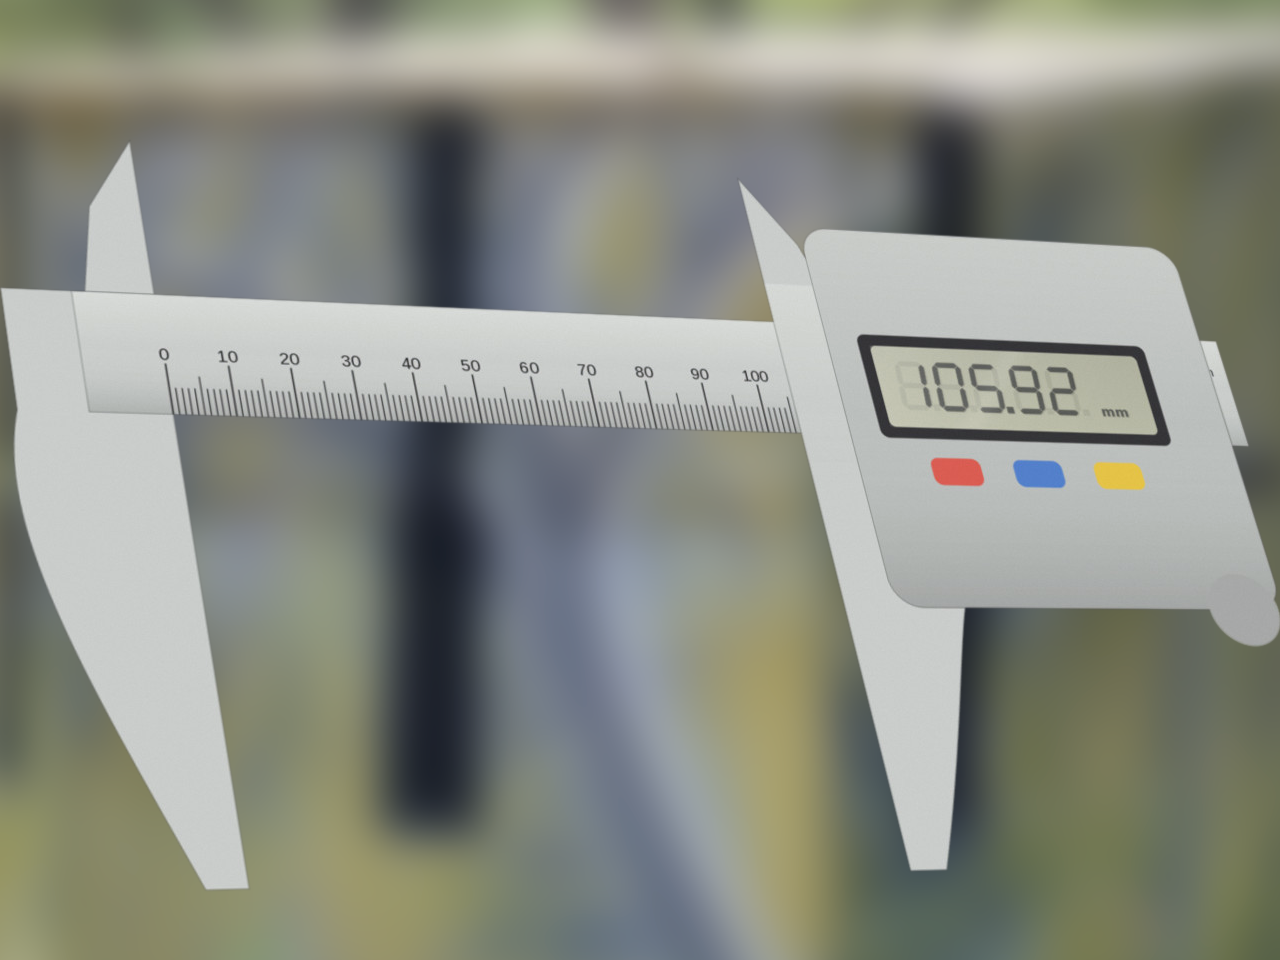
105.92 mm
